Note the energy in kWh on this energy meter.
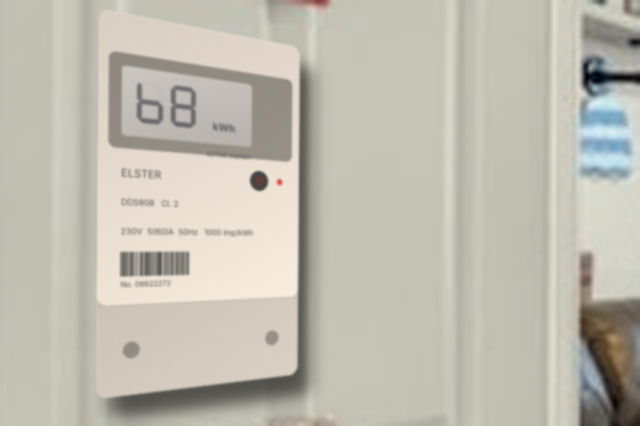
68 kWh
